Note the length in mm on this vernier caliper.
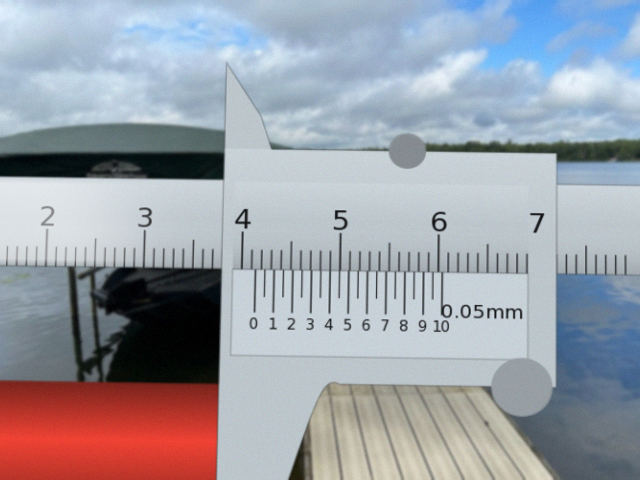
41.4 mm
